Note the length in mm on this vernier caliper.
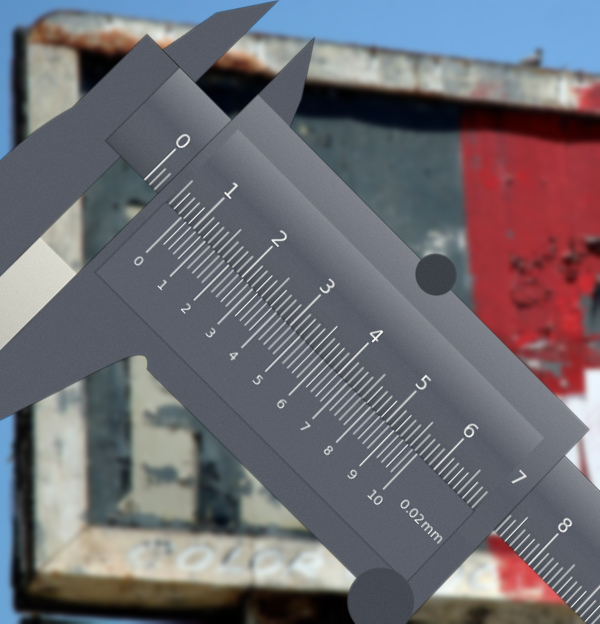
7.6 mm
